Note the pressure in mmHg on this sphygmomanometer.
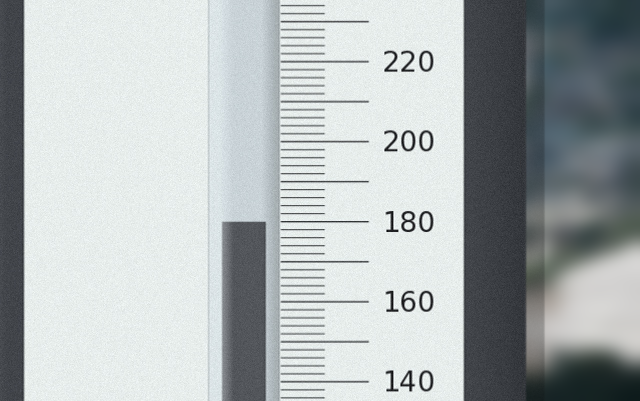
180 mmHg
